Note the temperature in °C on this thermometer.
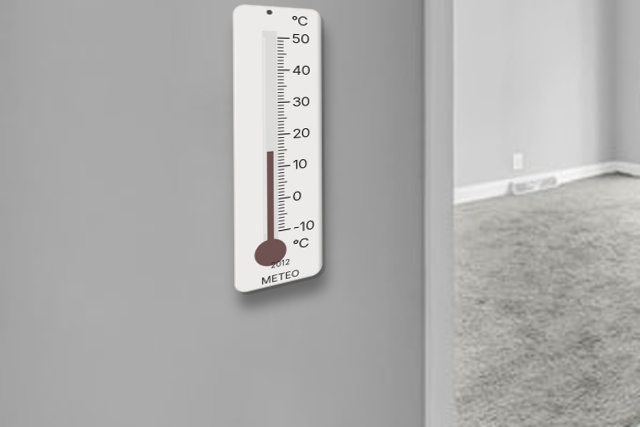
15 °C
